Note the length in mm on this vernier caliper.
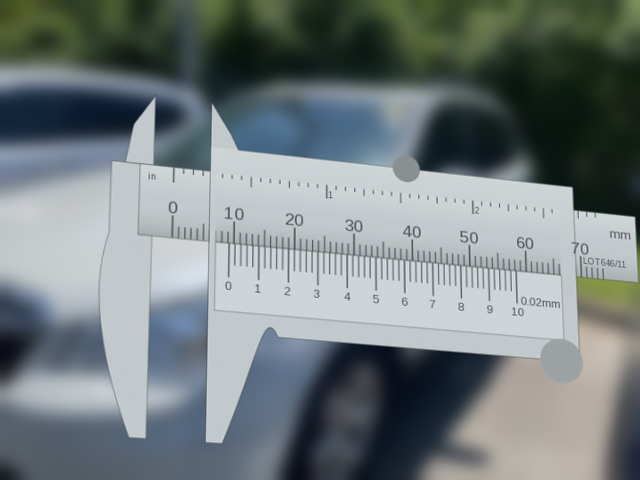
9.2 mm
